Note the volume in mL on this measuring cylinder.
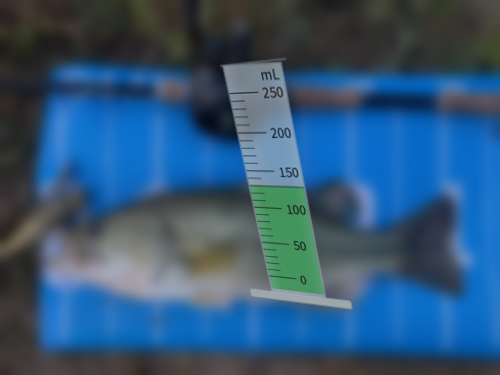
130 mL
